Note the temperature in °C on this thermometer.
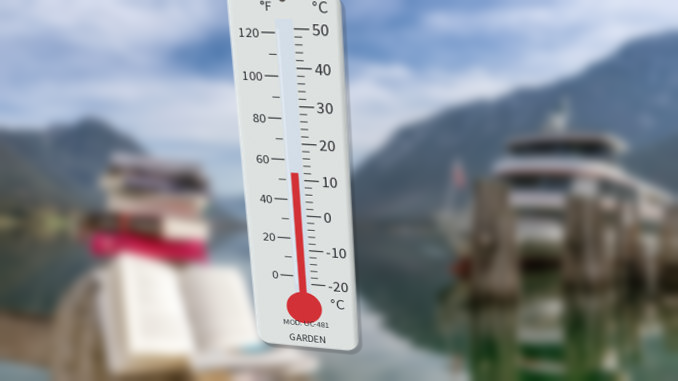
12 °C
